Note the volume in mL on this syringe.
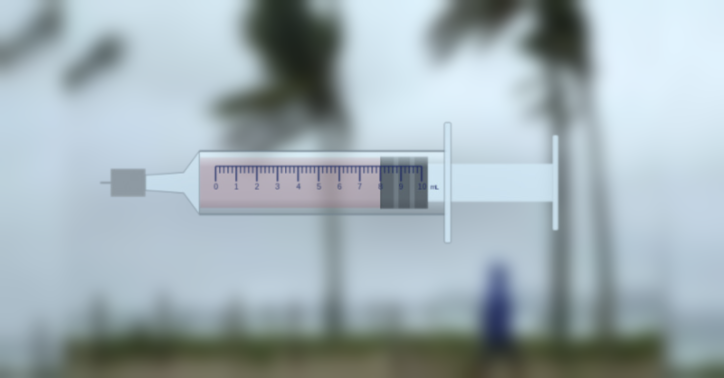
8 mL
